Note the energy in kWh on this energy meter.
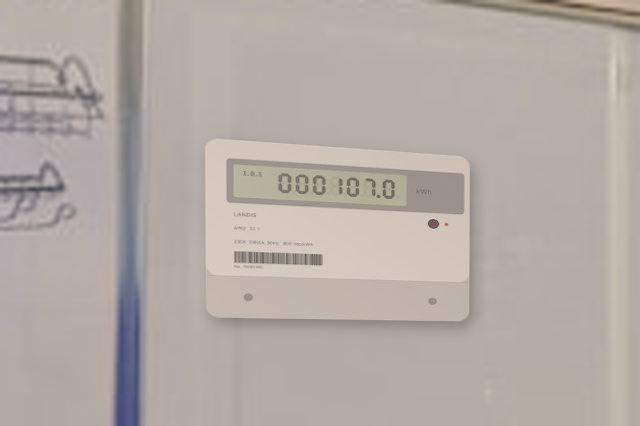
107.0 kWh
